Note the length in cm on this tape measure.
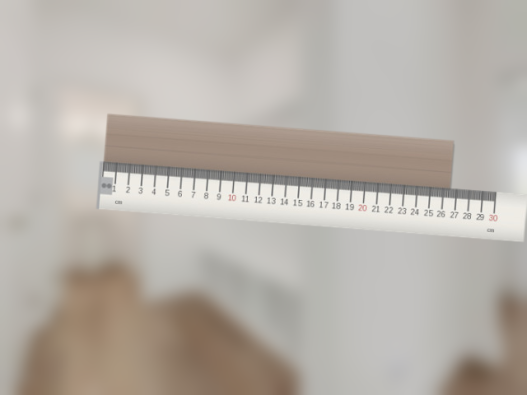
26.5 cm
